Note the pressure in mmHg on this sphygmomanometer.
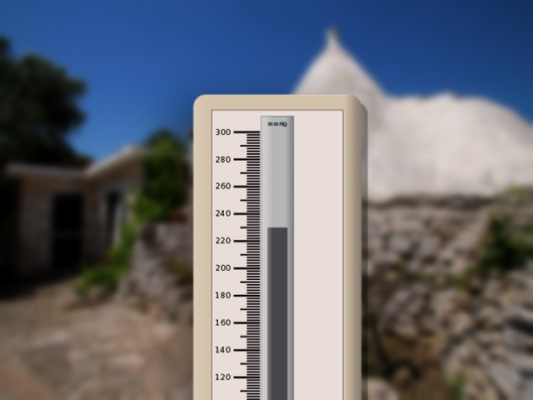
230 mmHg
